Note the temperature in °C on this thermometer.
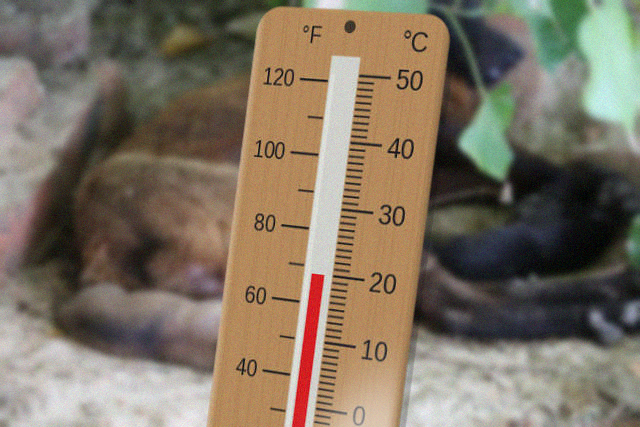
20 °C
